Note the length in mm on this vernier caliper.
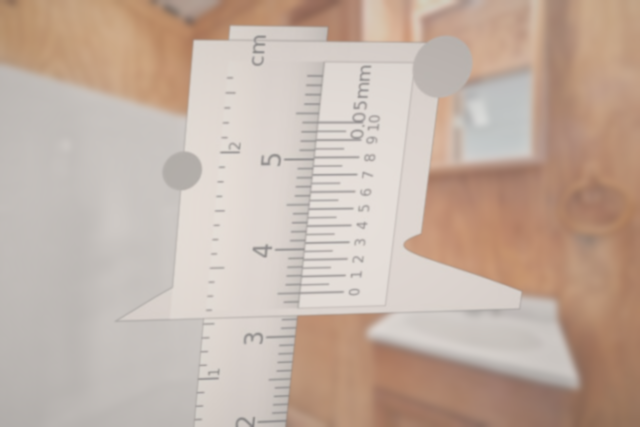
35.0 mm
